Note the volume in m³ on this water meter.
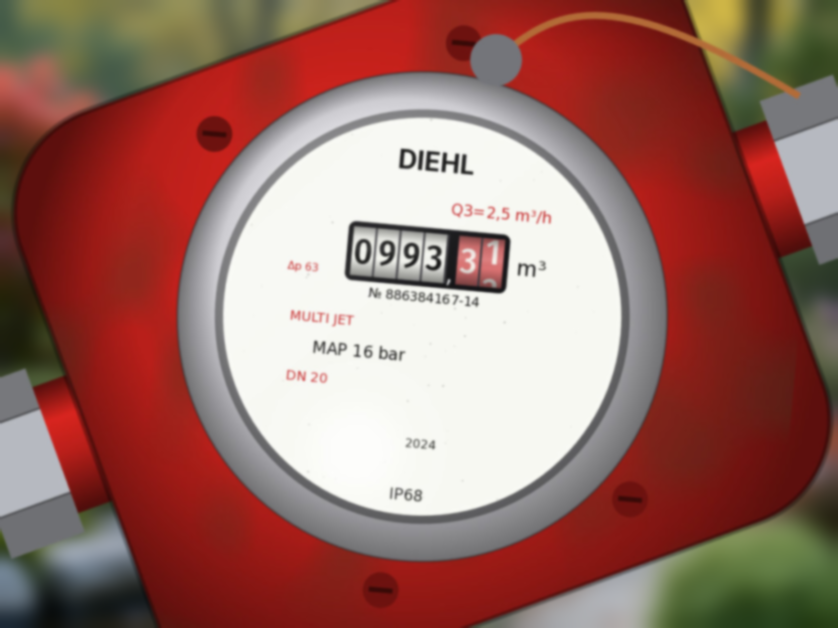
993.31 m³
